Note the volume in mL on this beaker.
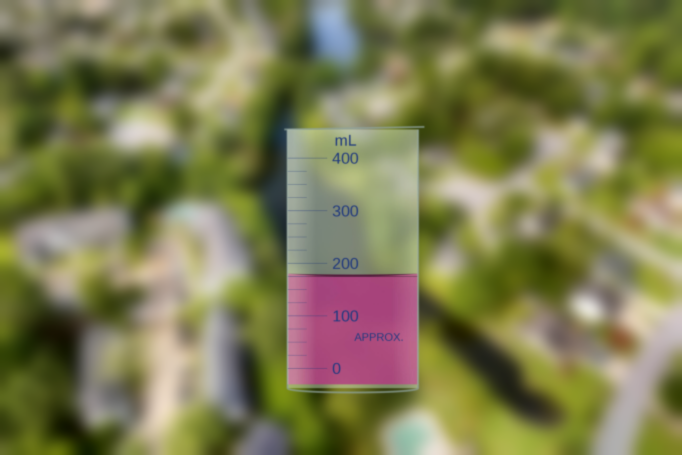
175 mL
